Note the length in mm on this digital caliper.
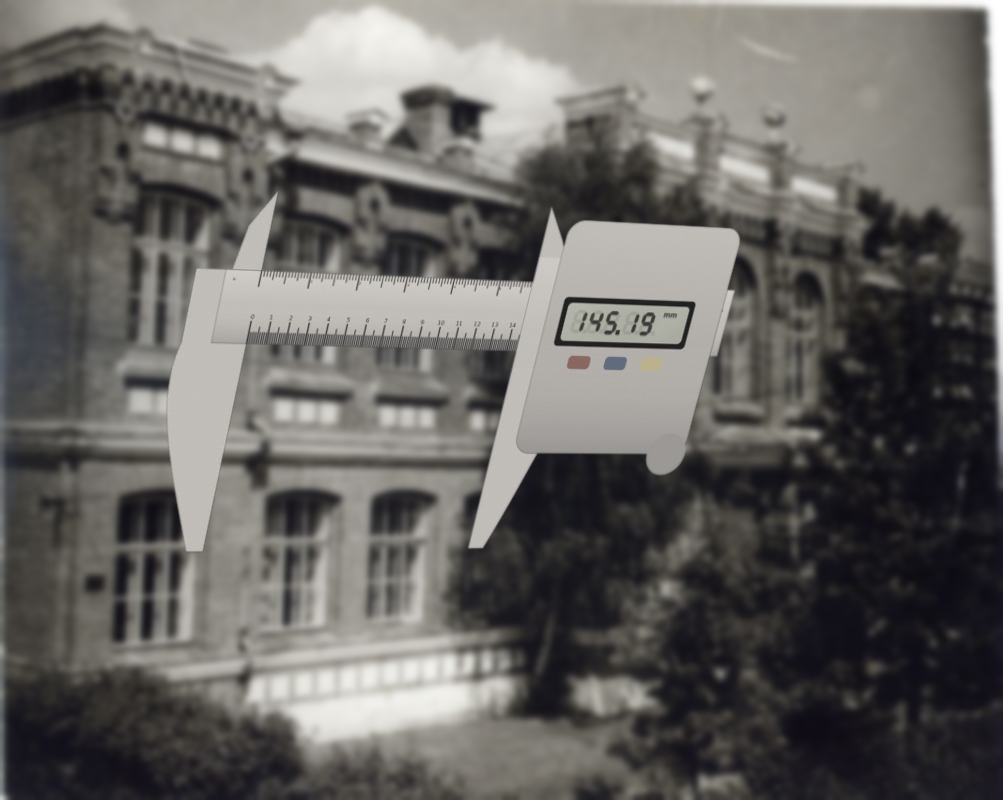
145.19 mm
